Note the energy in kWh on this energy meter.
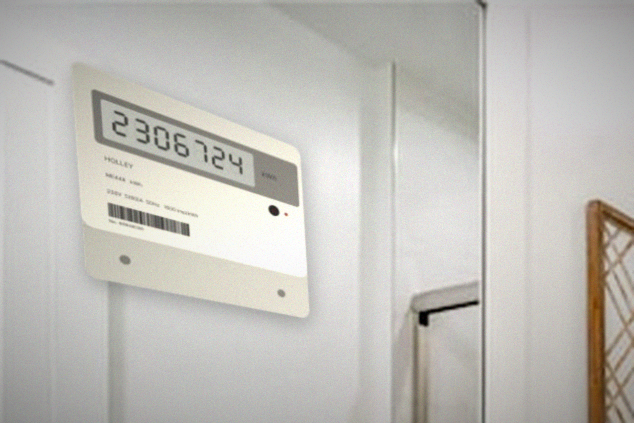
2306724 kWh
